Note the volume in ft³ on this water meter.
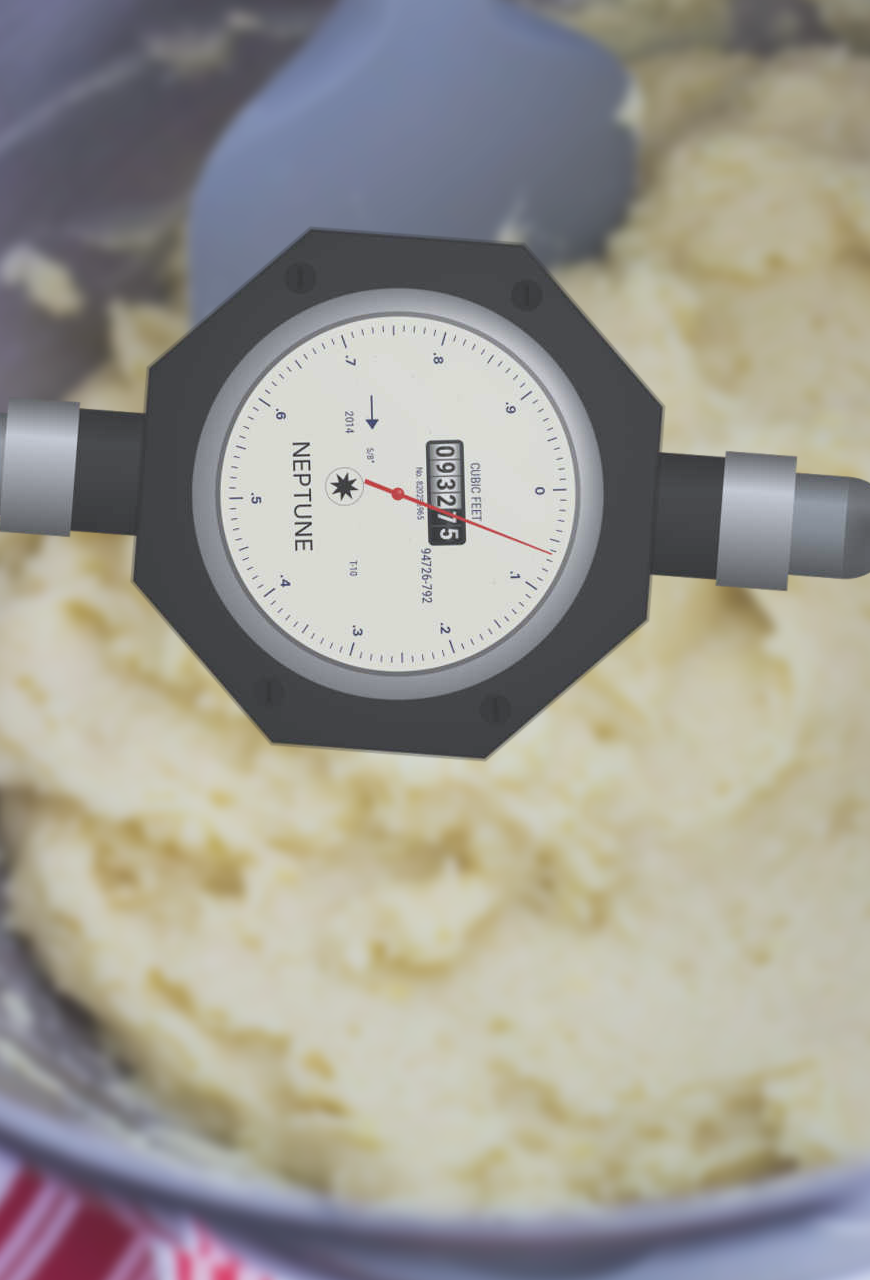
93275.06 ft³
